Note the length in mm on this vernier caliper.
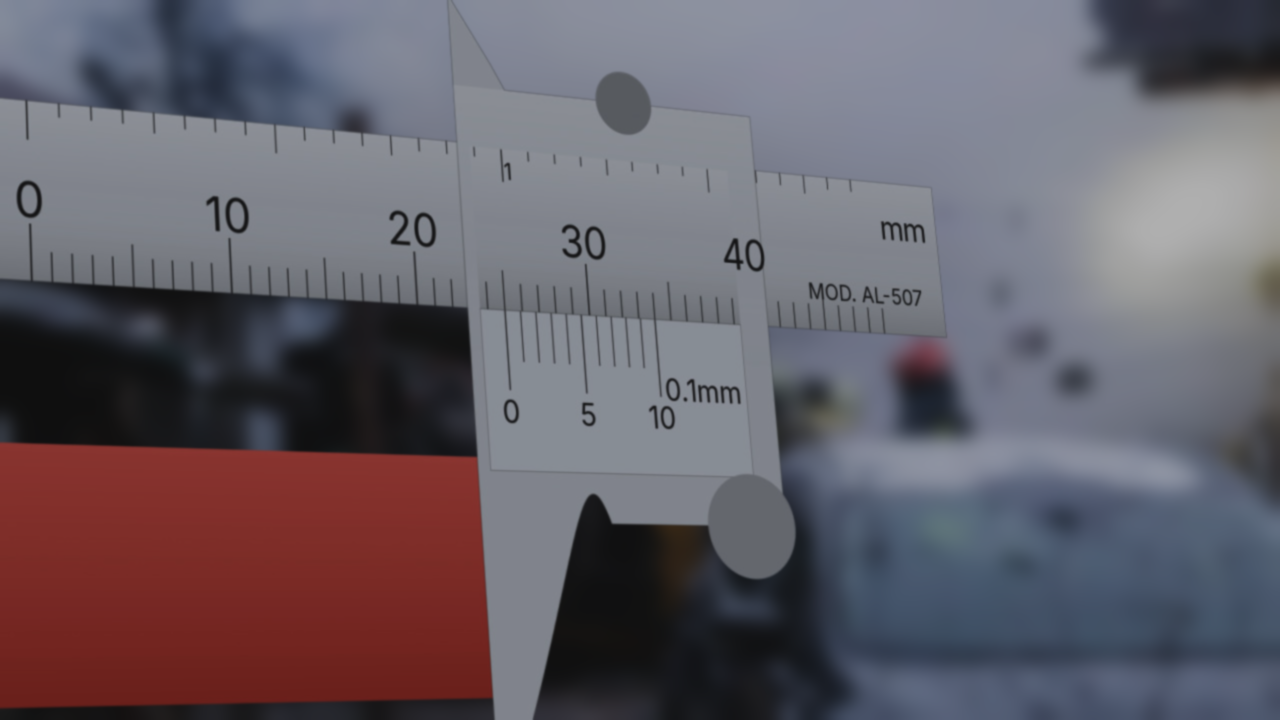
25.0 mm
